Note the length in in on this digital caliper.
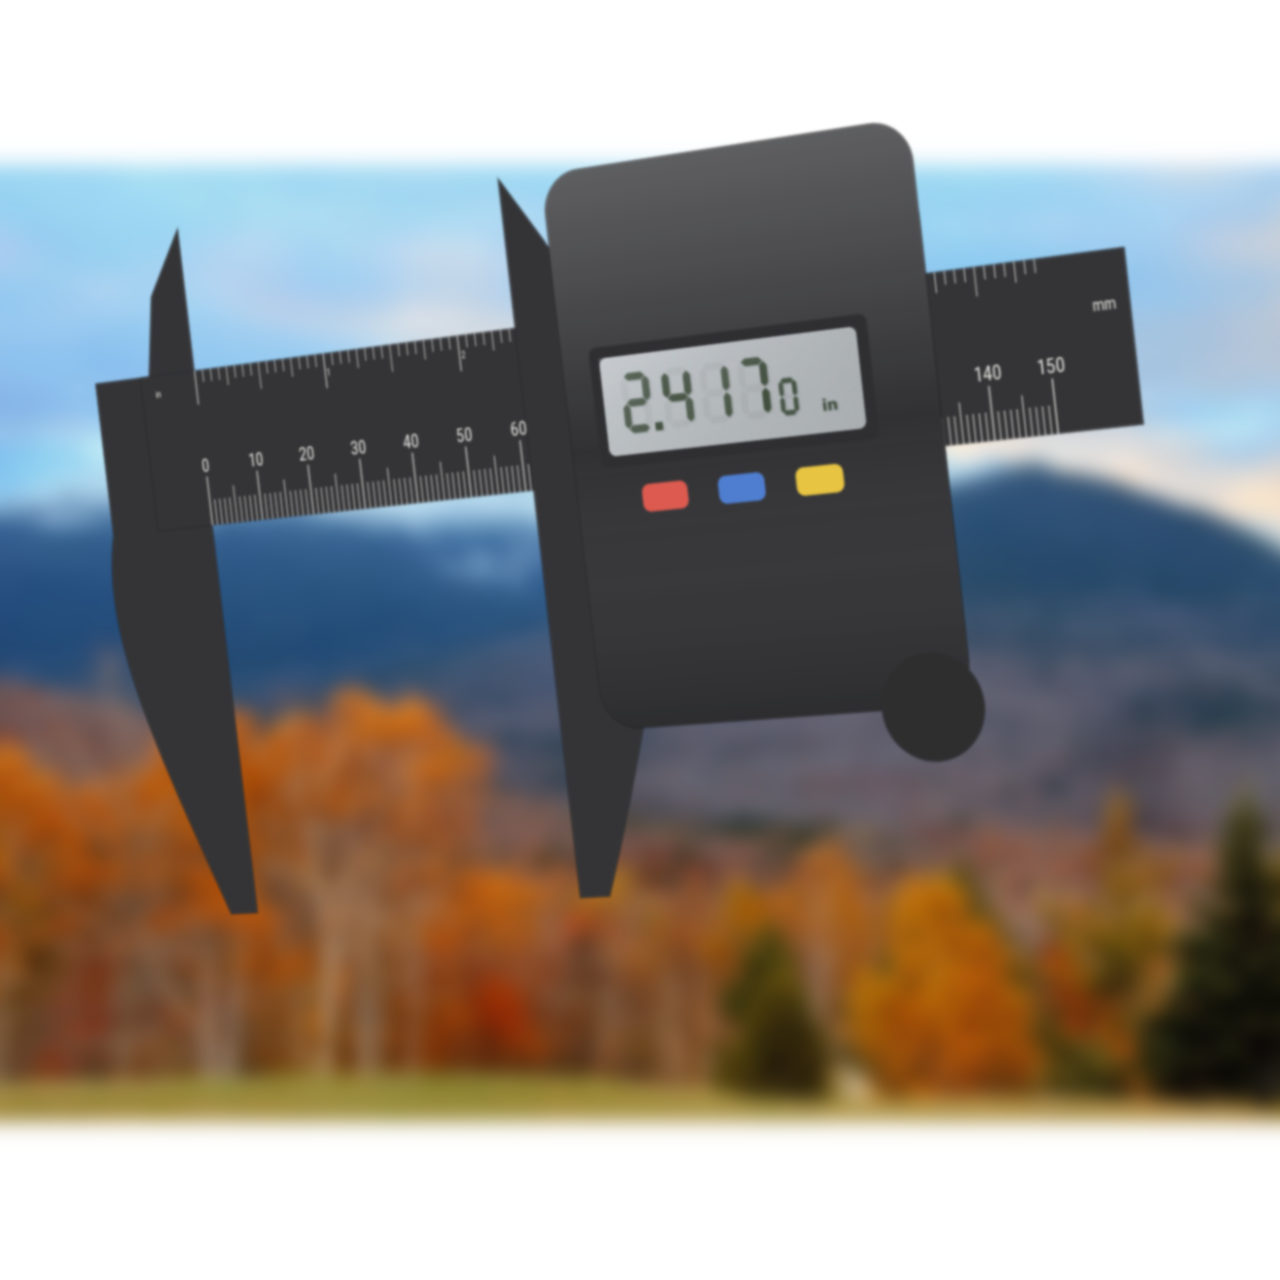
2.4170 in
